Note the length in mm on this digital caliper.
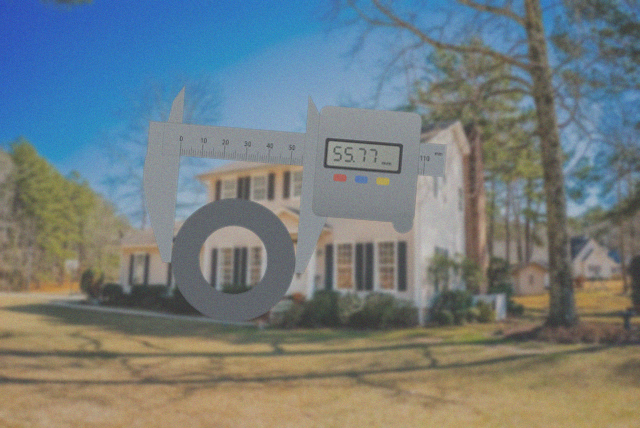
55.77 mm
